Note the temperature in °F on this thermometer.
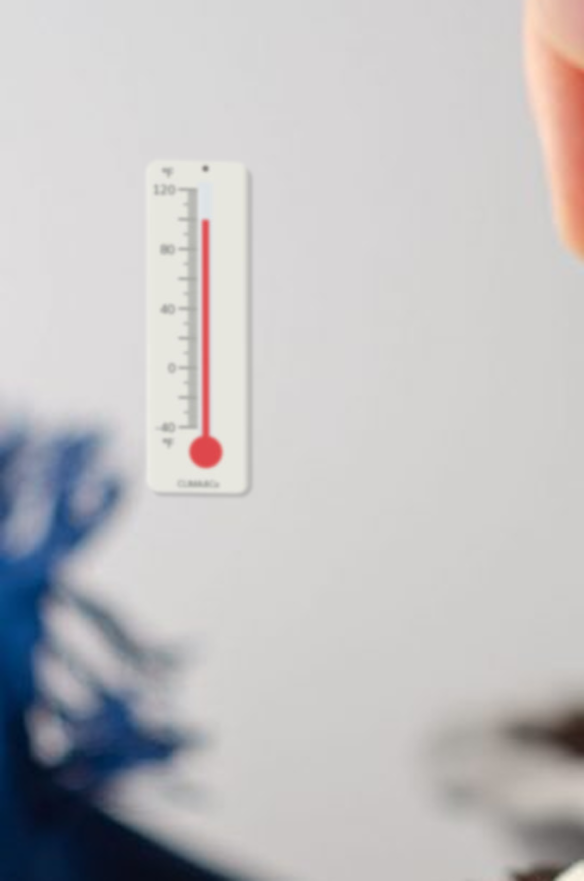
100 °F
